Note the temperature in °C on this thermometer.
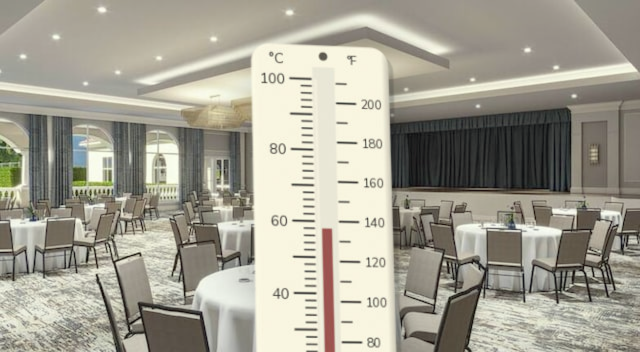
58 °C
